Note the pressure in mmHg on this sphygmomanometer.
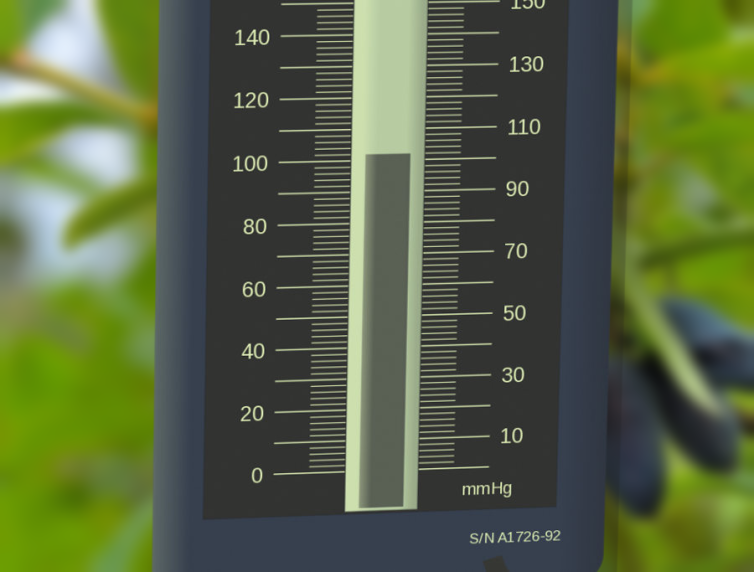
102 mmHg
